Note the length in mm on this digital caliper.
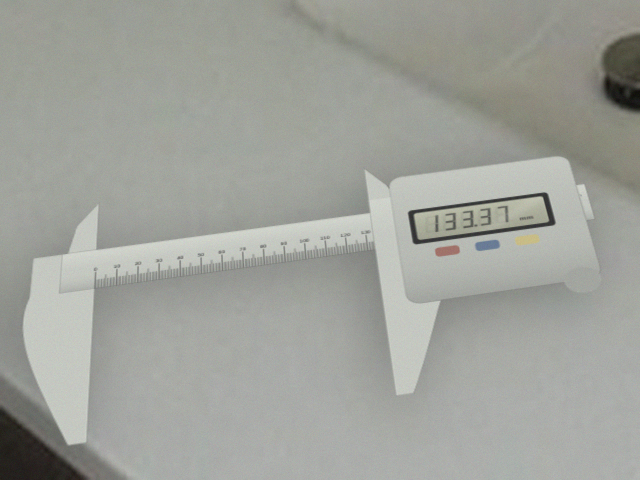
133.37 mm
